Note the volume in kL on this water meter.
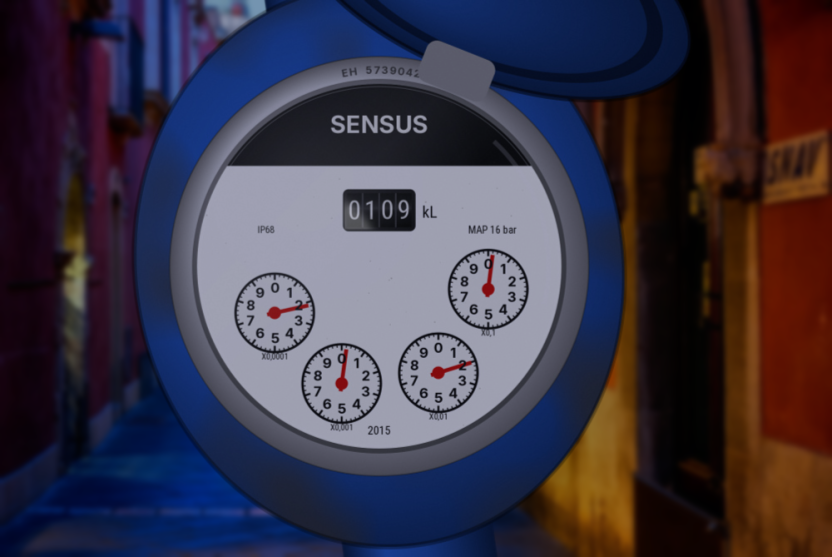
109.0202 kL
